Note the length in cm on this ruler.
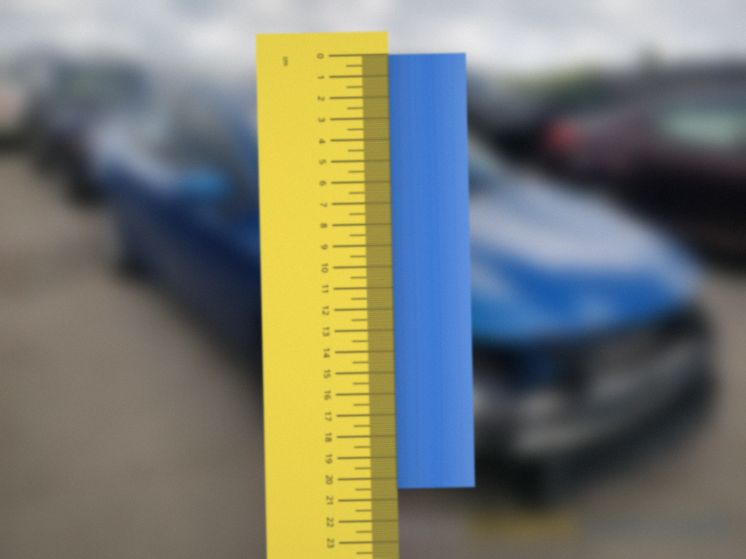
20.5 cm
